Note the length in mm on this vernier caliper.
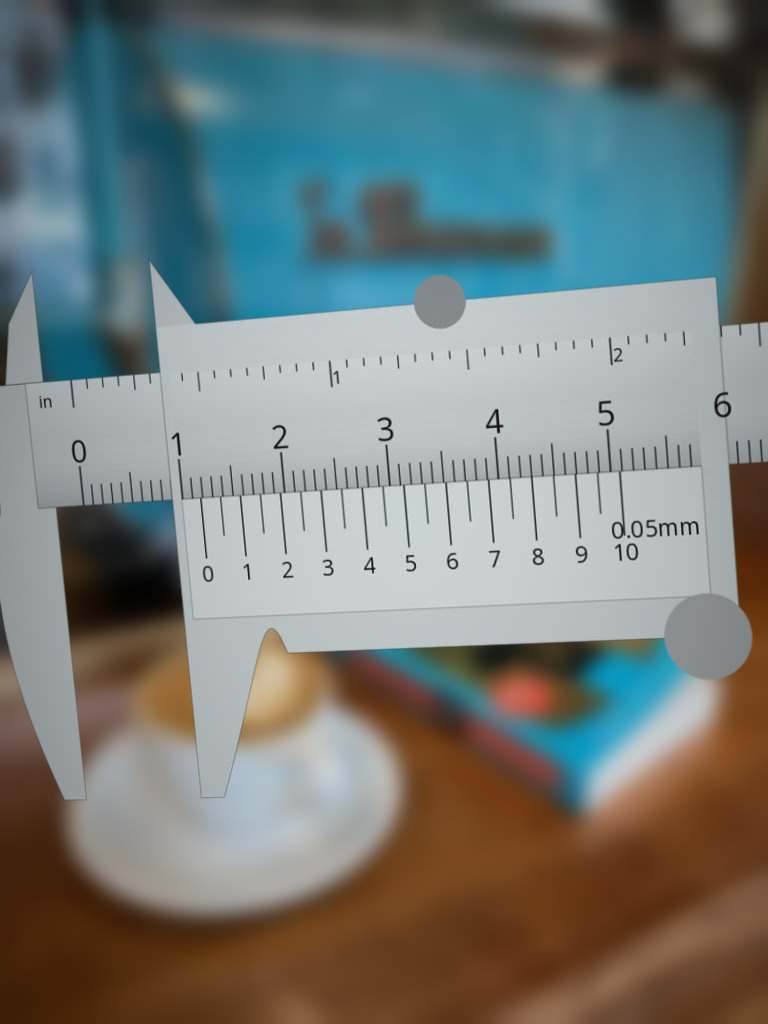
11.8 mm
